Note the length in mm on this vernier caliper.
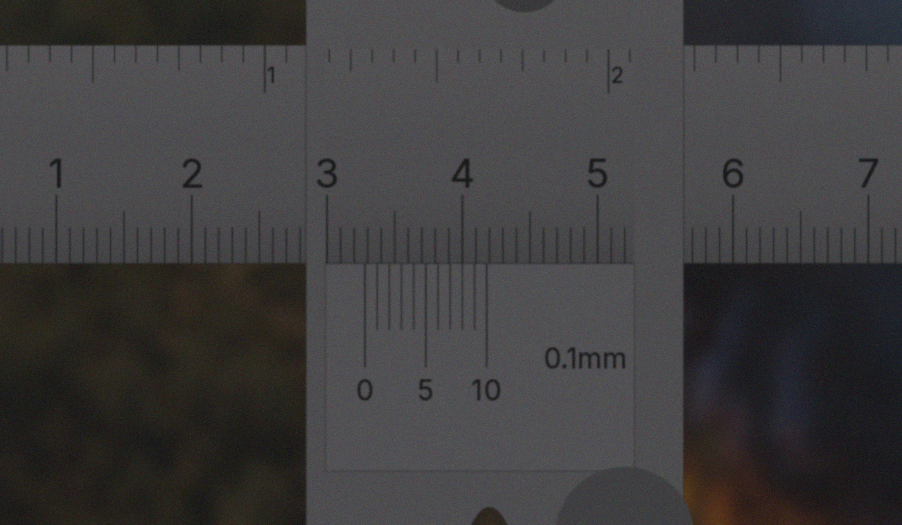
32.8 mm
